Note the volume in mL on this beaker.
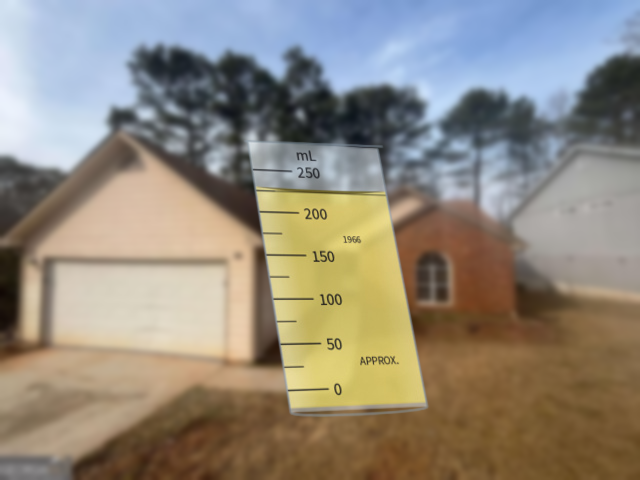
225 mL
